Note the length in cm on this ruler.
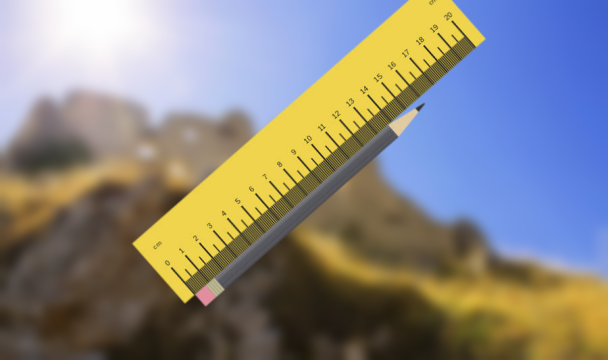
16 cm
